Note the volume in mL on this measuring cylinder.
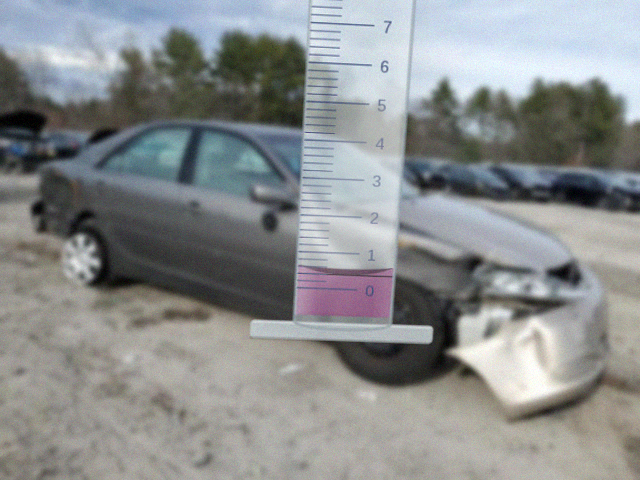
0.4 mL
